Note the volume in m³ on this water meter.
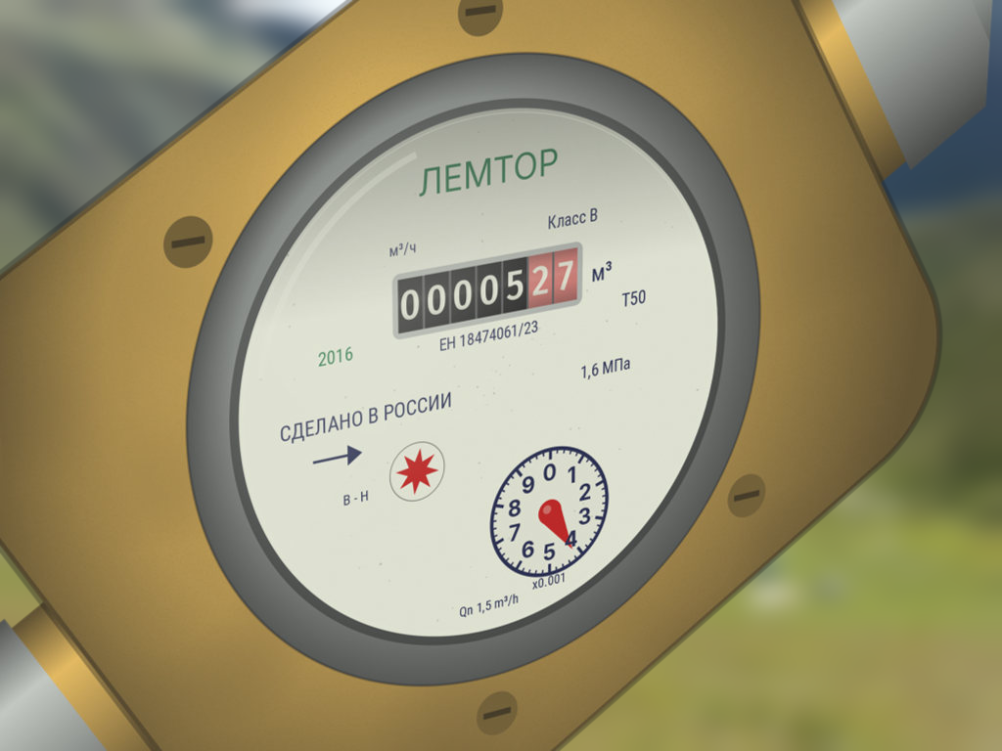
5.274 m³
